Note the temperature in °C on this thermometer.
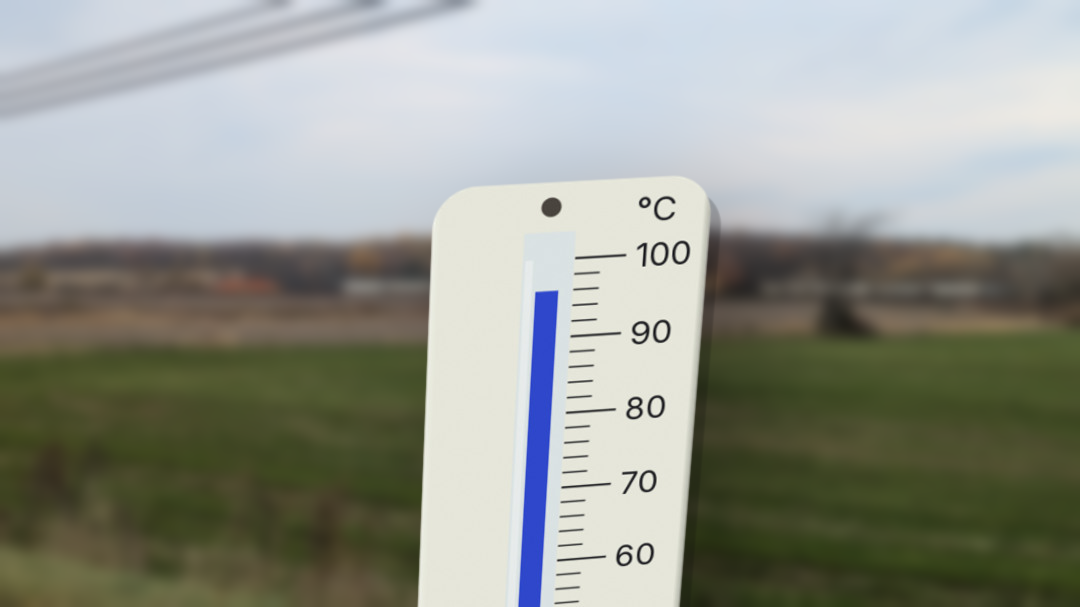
96 °C
